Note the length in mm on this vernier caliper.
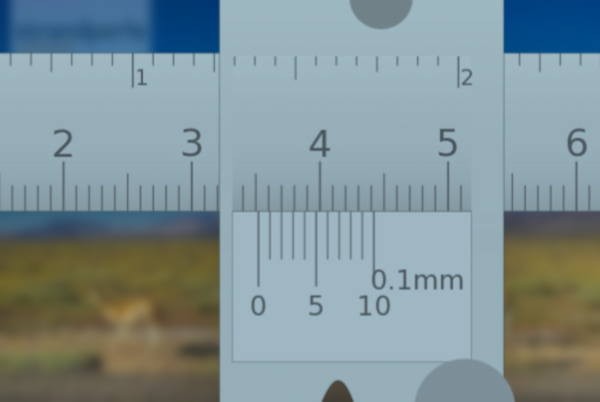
35.2 mm
